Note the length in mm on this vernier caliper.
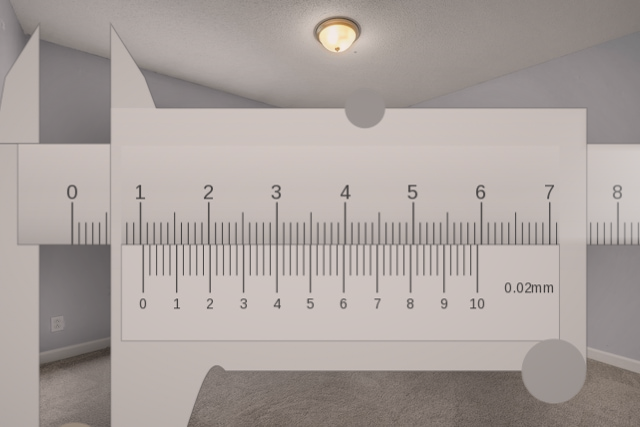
10.4 mm
